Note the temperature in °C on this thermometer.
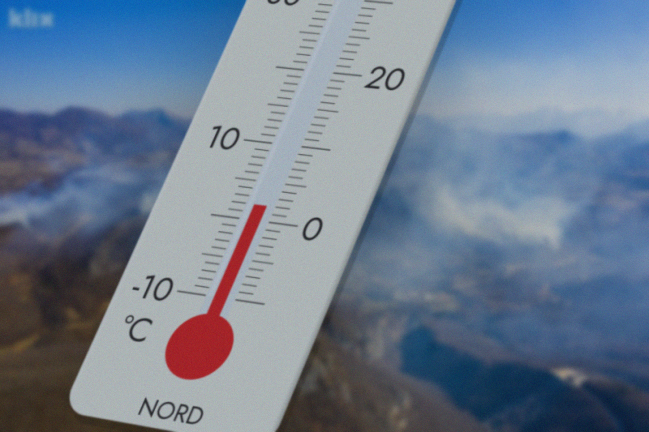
2 °C
